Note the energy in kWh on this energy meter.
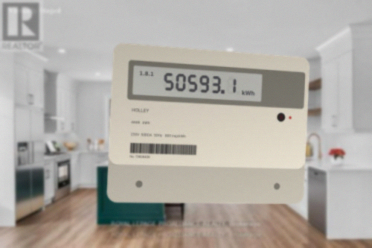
50593.1 kWh
